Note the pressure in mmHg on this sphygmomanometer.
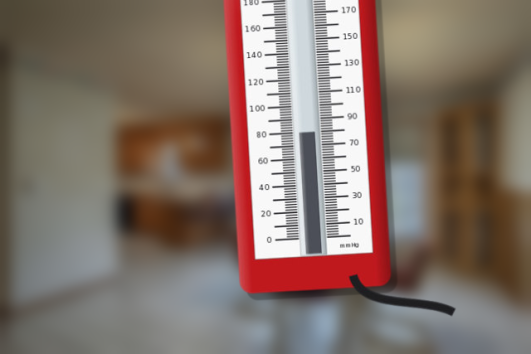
80 mmHg
